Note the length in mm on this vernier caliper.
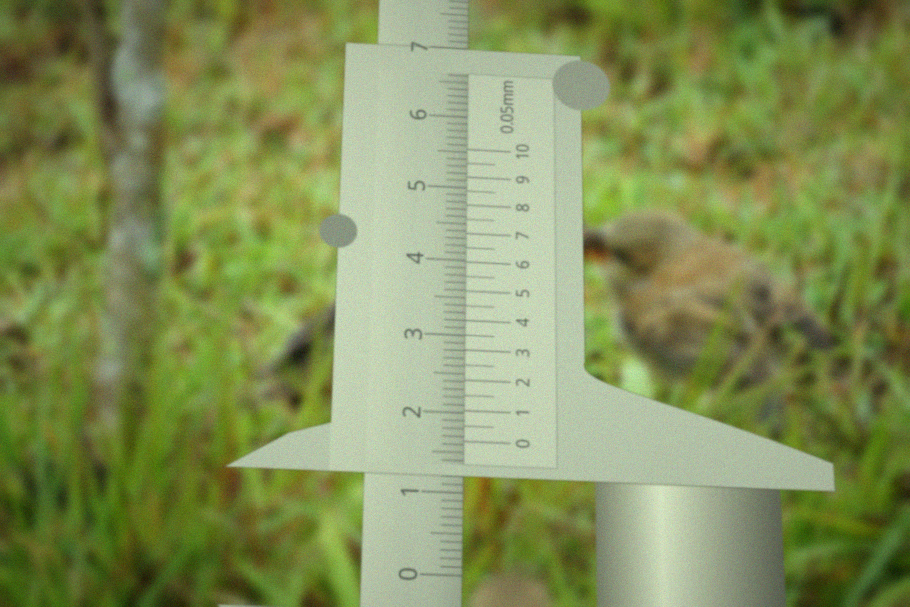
16.4 mm
